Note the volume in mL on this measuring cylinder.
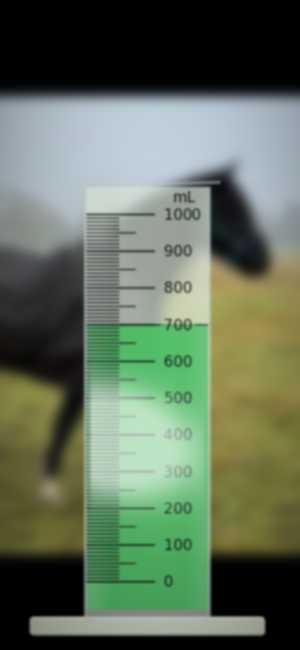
700 mL
